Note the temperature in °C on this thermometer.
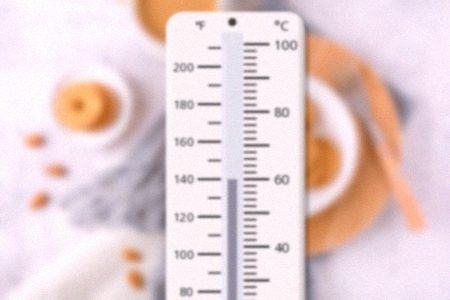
60 °C
